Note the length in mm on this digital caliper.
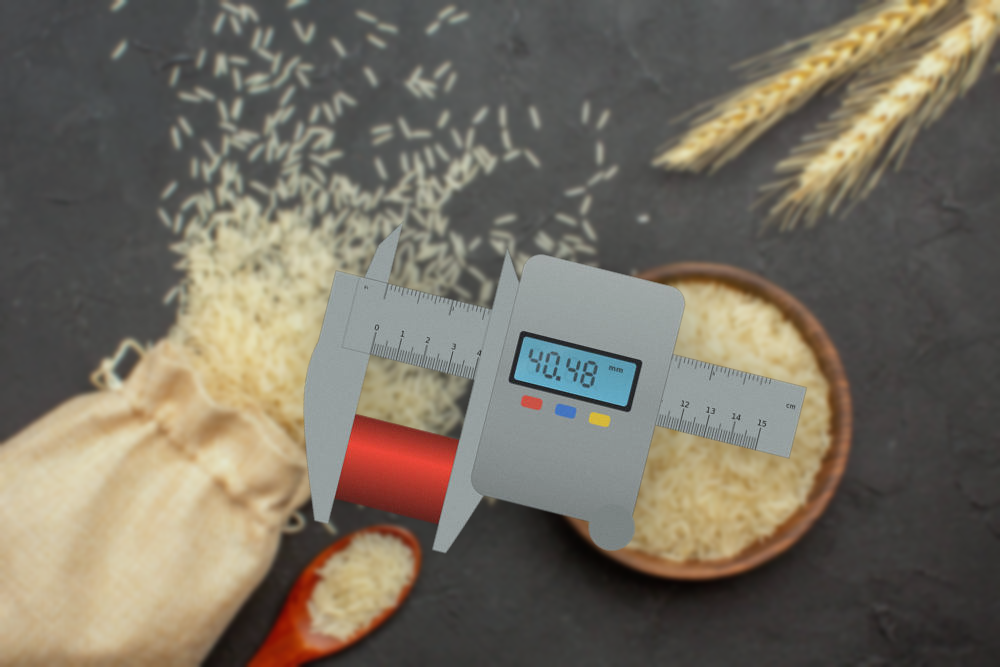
40.48 mm
